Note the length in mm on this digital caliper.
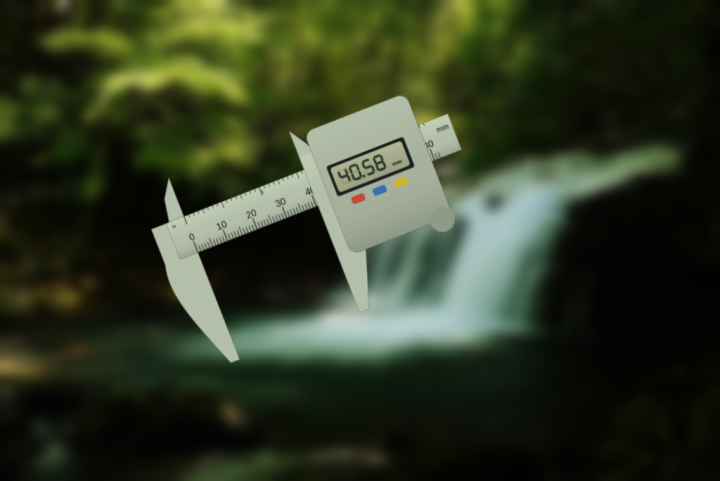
40.58 mm
